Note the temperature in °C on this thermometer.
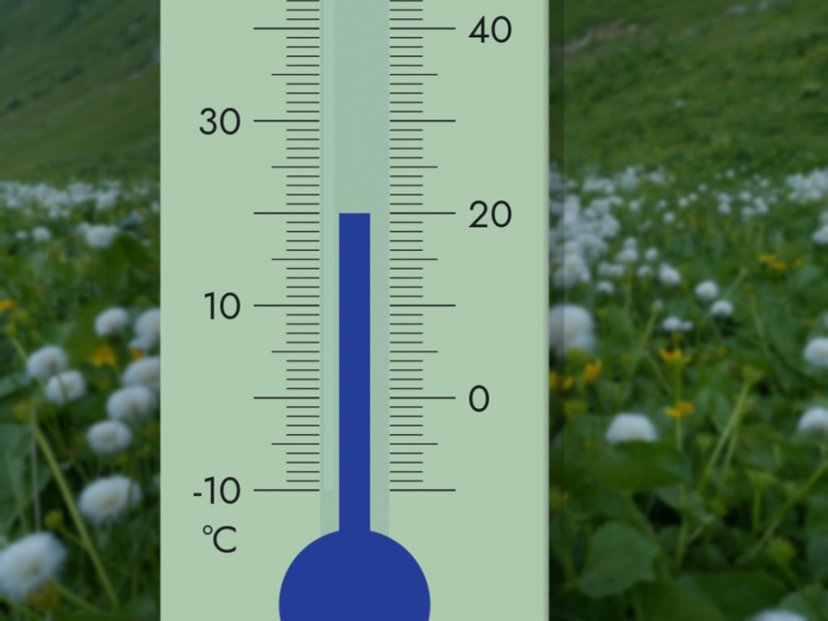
20 °C
